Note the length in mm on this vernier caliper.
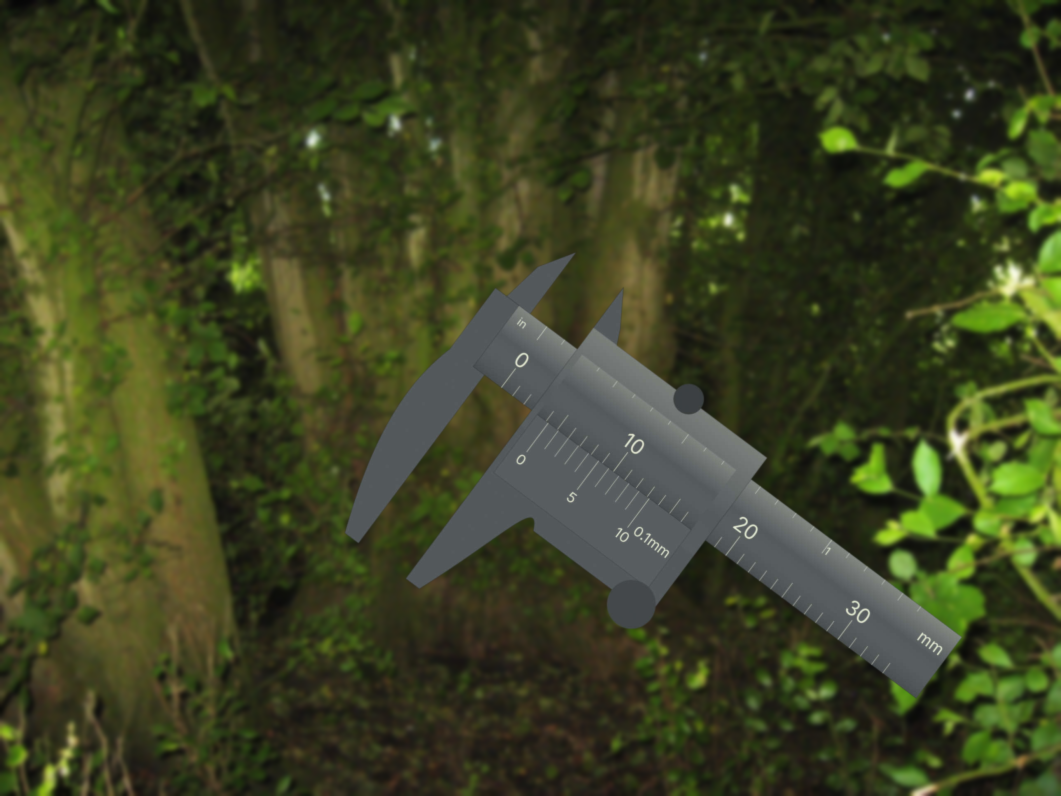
4.2 mm
